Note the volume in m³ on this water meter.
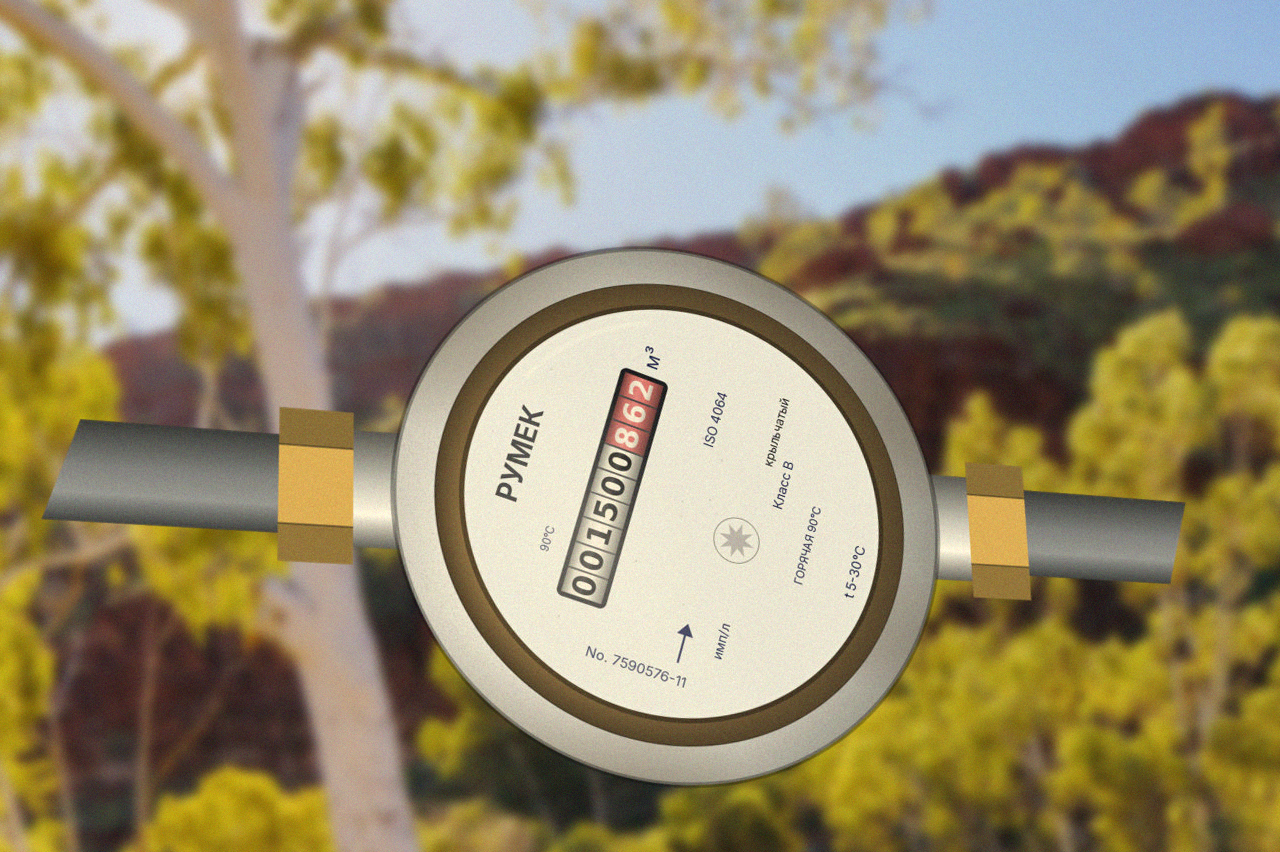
1500.862 m³
